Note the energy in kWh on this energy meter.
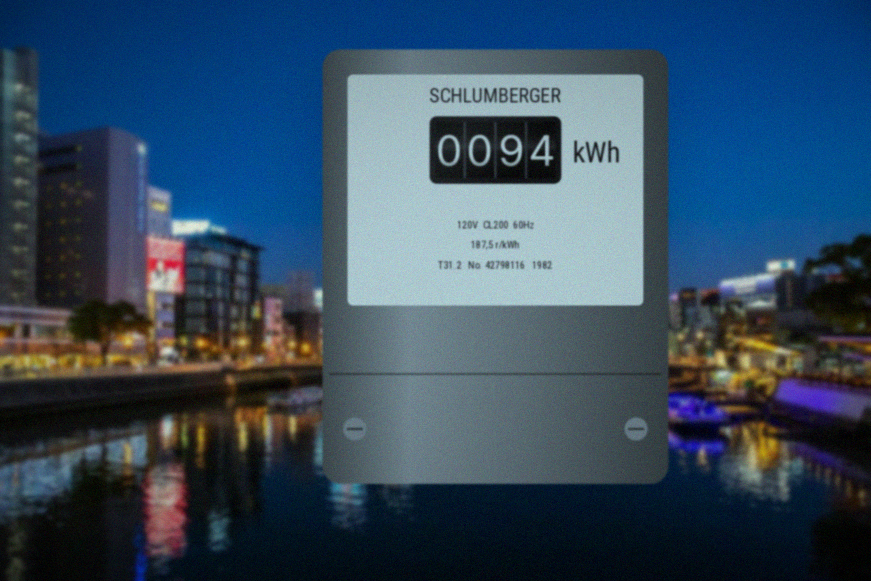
94 kWh
